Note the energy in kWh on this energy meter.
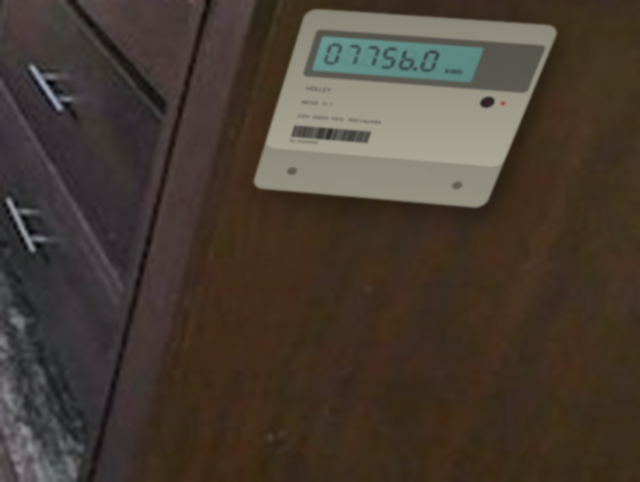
7756.0 kWh
